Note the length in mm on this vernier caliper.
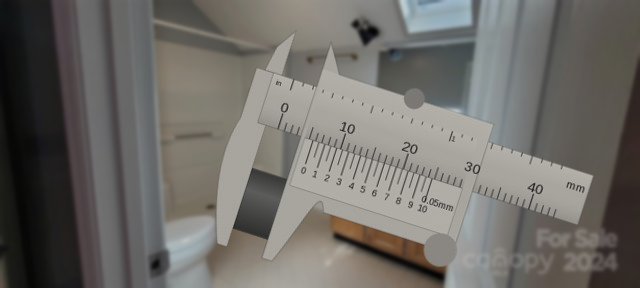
5.6 mm
